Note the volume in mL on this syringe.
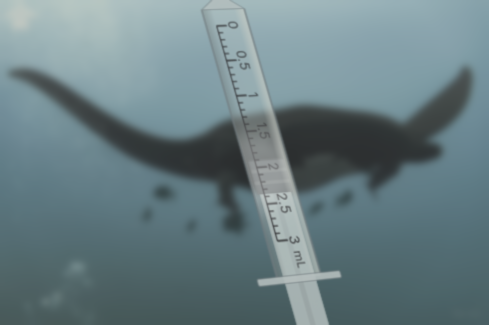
1.9 mL
